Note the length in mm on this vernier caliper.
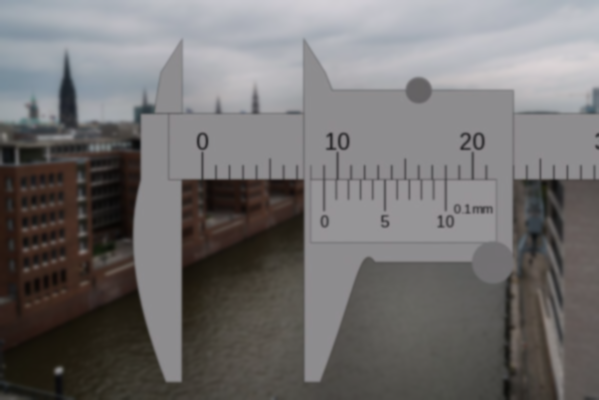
9.0 mm
